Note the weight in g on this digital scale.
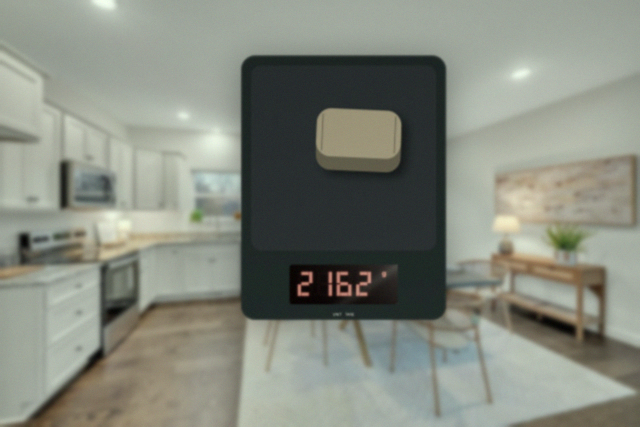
2162 g
